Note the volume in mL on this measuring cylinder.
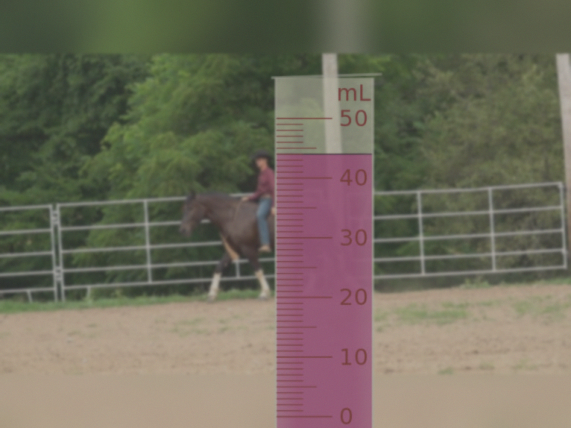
44 mL
